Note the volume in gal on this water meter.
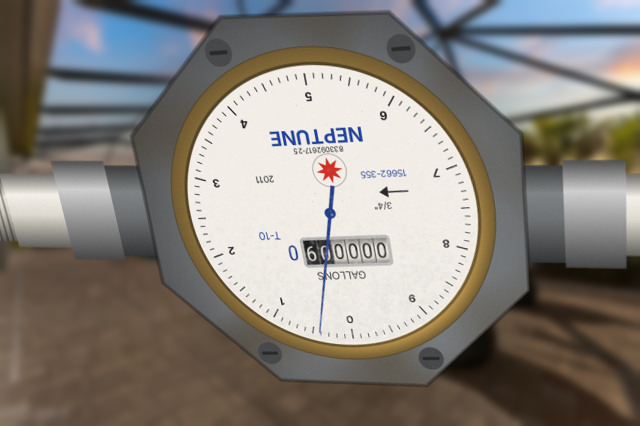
90.4 gal
